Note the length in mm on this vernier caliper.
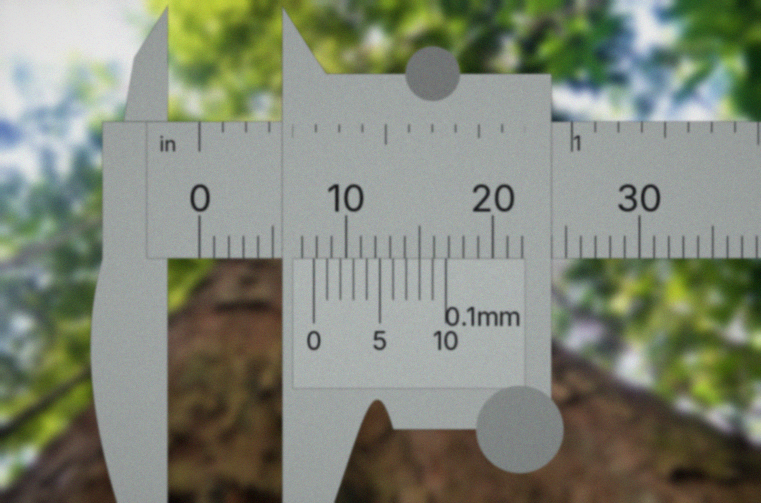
7.8 mm
